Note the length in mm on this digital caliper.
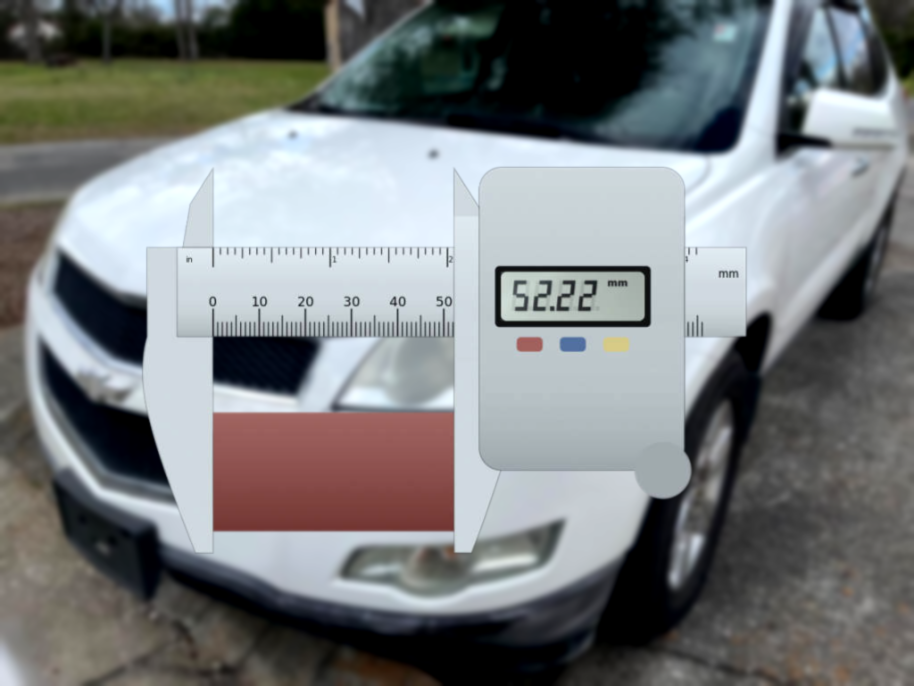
52.22 mm
